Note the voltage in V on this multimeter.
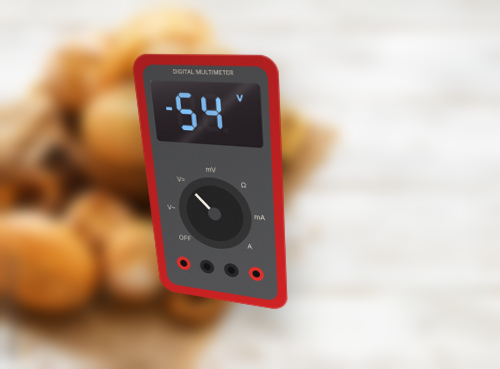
-54 V
